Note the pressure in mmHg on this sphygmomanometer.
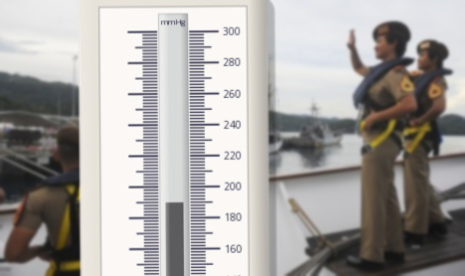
190 mmHg
